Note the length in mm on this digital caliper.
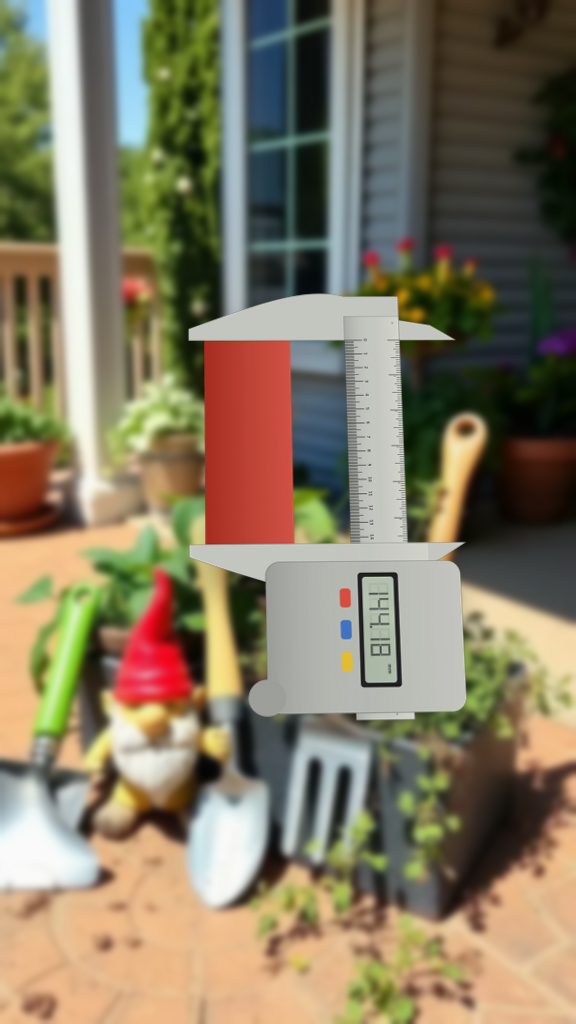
144.18 mm
